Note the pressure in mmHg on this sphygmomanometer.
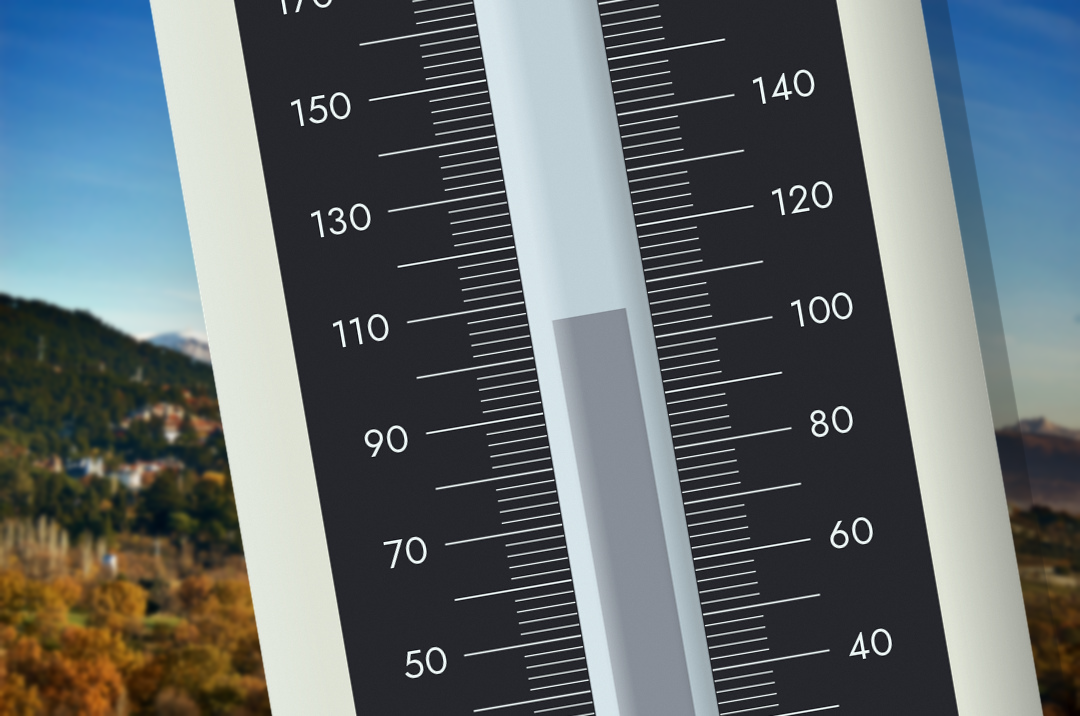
106 mmHg
